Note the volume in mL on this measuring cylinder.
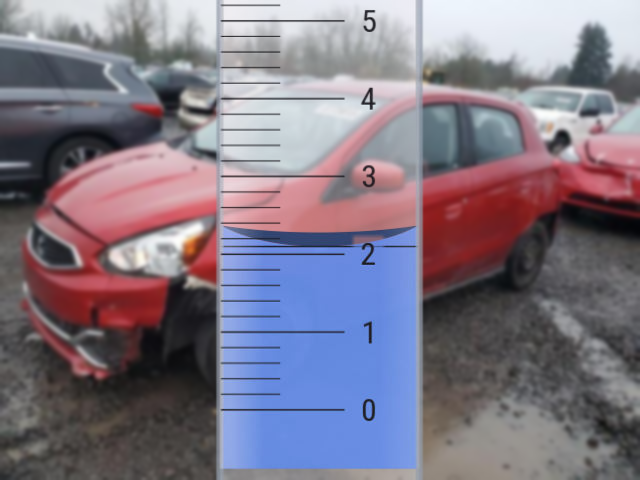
2.1 mL
